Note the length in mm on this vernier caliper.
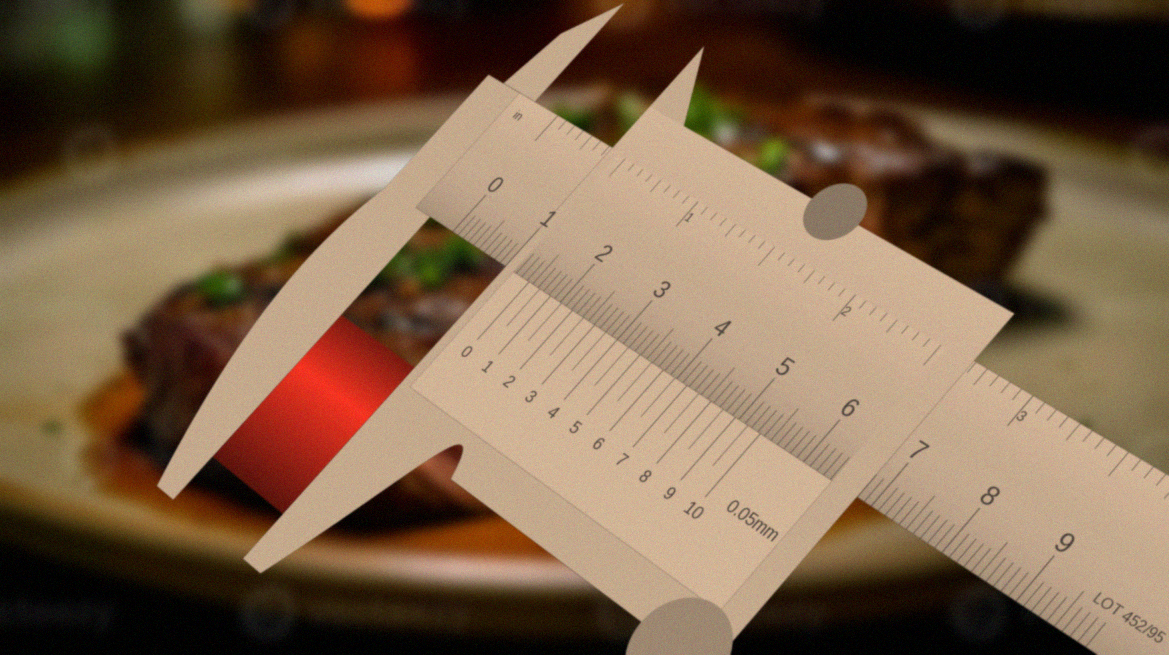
14.4 mm
